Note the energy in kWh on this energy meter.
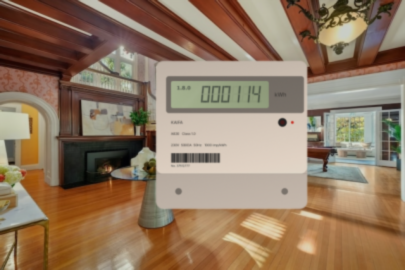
114 kWh
